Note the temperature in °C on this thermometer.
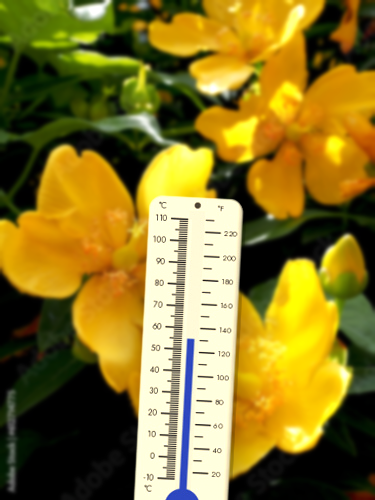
55 °C
